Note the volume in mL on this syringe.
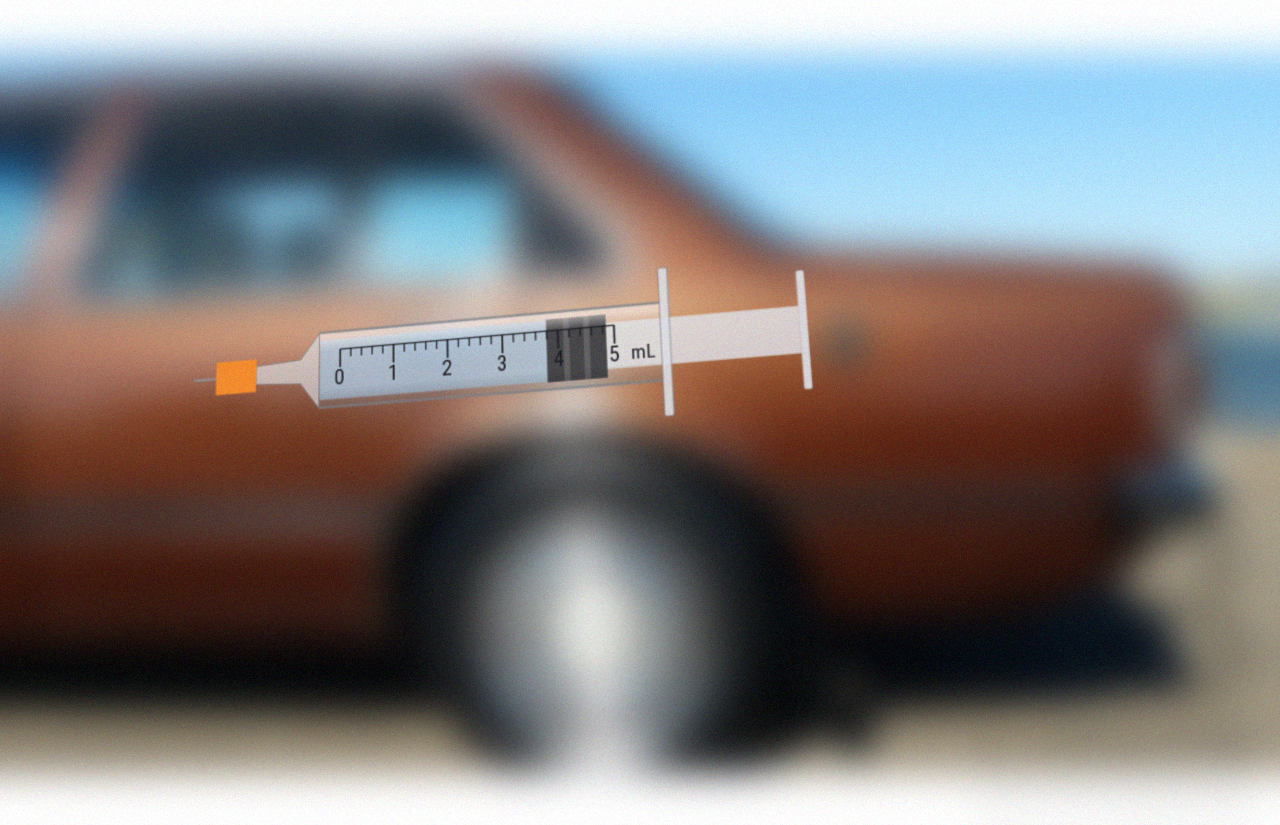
3.8 mL
